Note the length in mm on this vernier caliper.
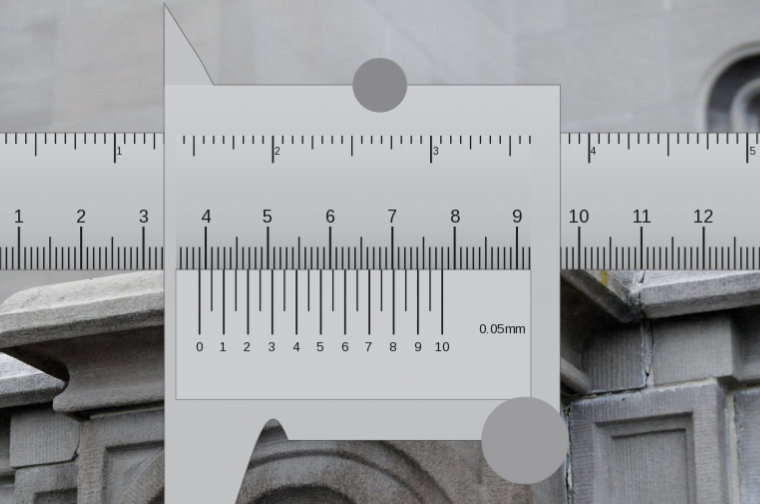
39.0 mm
